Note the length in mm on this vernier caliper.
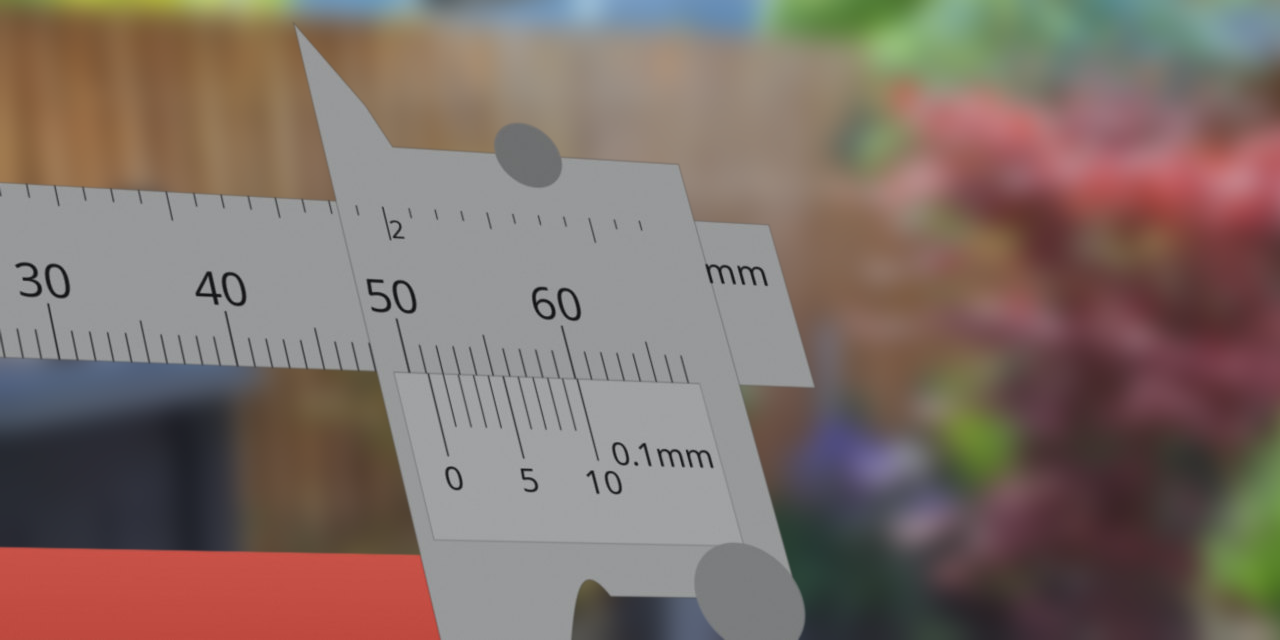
51.1 mm
